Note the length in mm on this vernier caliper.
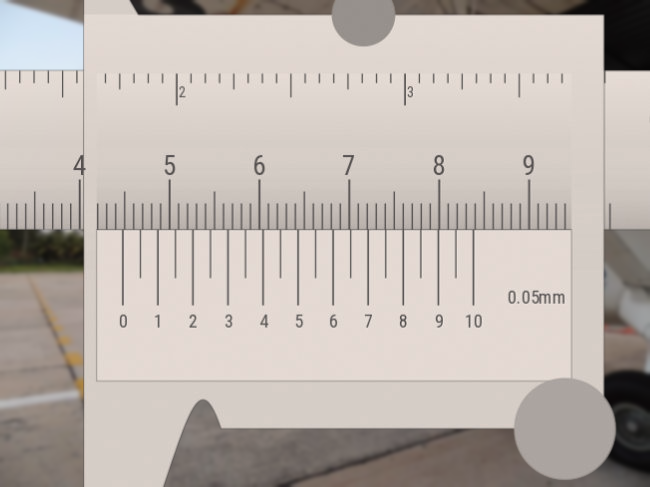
44.8 mm
